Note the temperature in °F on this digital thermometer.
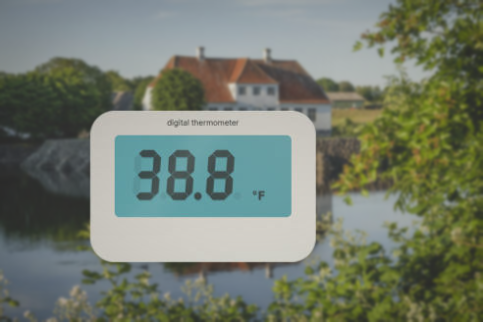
38.8 °F
